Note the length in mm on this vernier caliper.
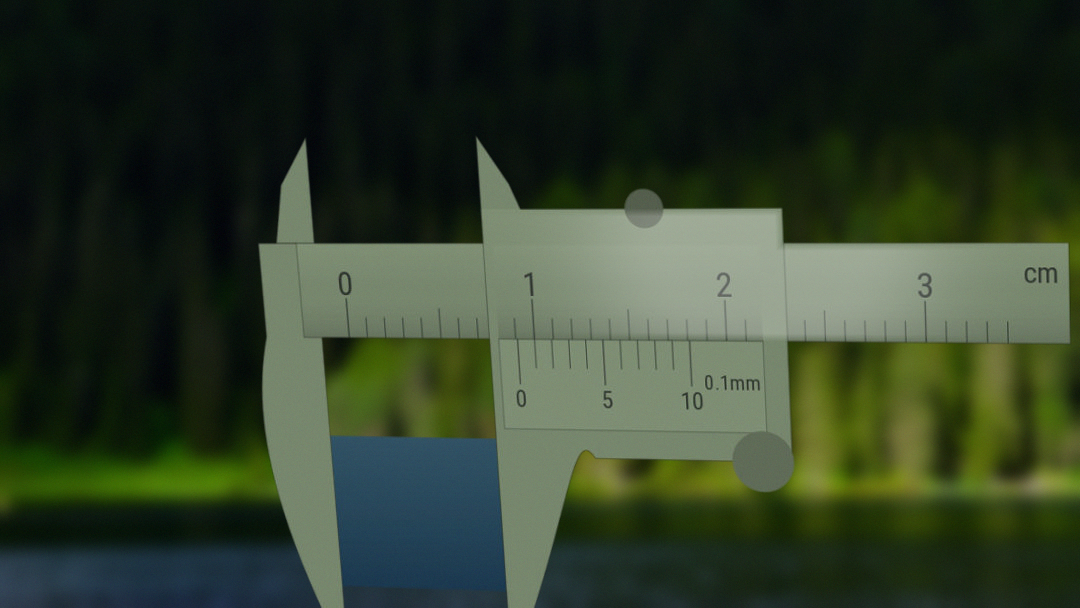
9.1 mm
